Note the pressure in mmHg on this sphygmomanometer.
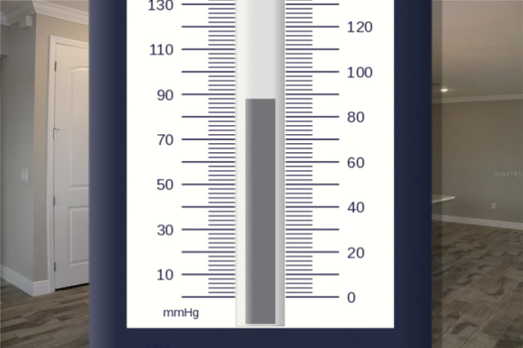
88 mmHg
